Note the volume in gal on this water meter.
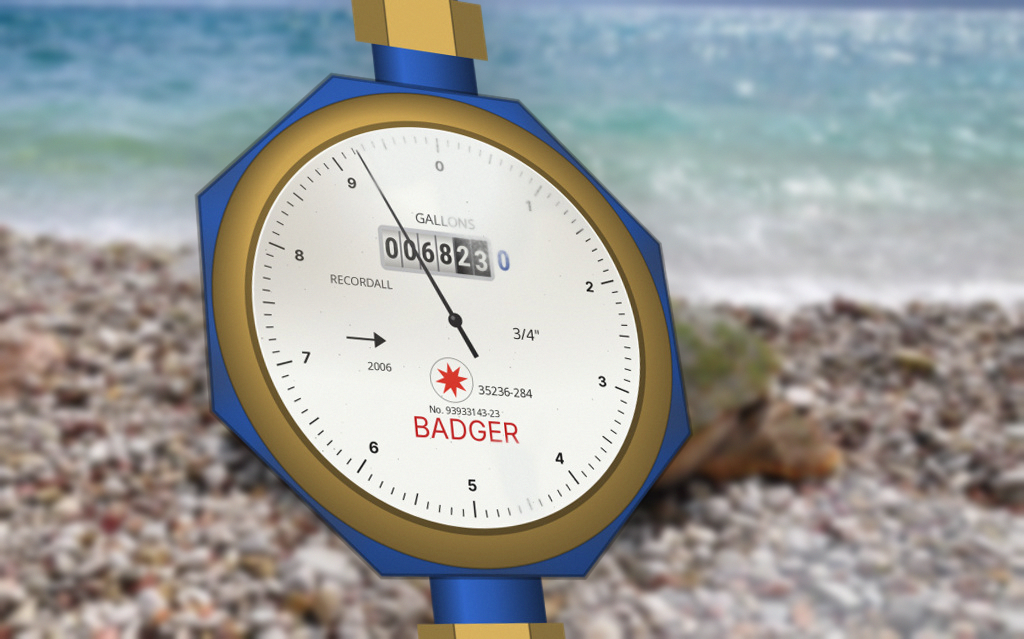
68229.2 gal
